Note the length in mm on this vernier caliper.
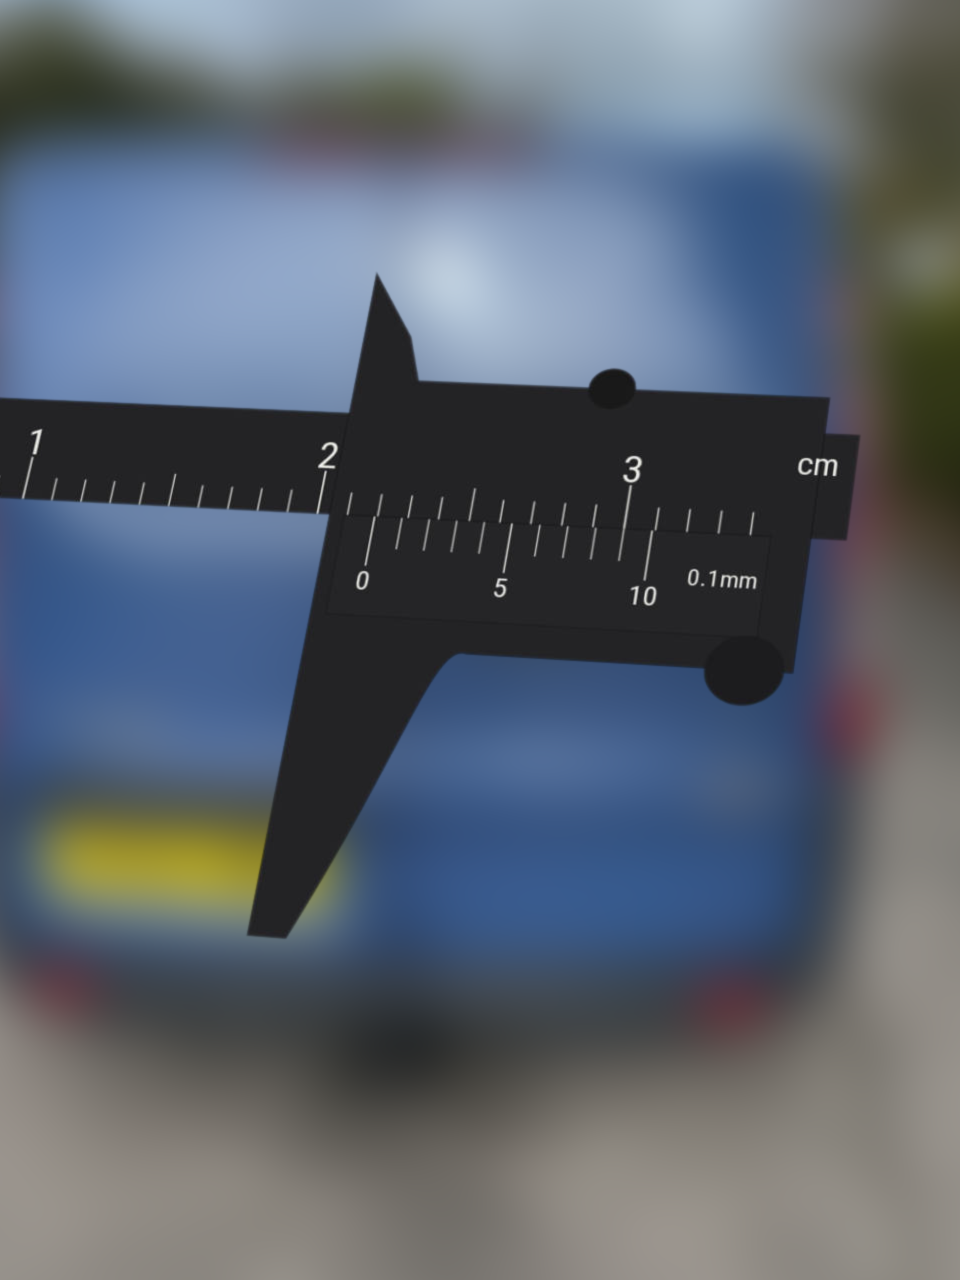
21.9 mm
